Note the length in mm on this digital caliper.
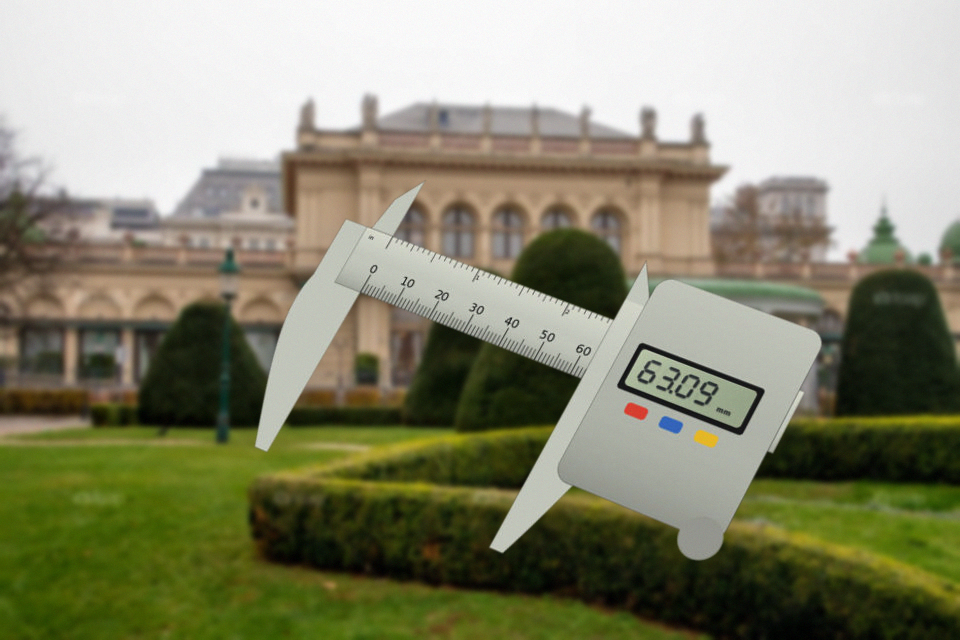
63.09 mm
